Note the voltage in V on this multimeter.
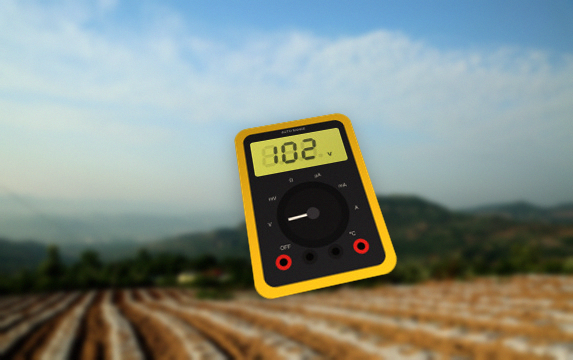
102 V
